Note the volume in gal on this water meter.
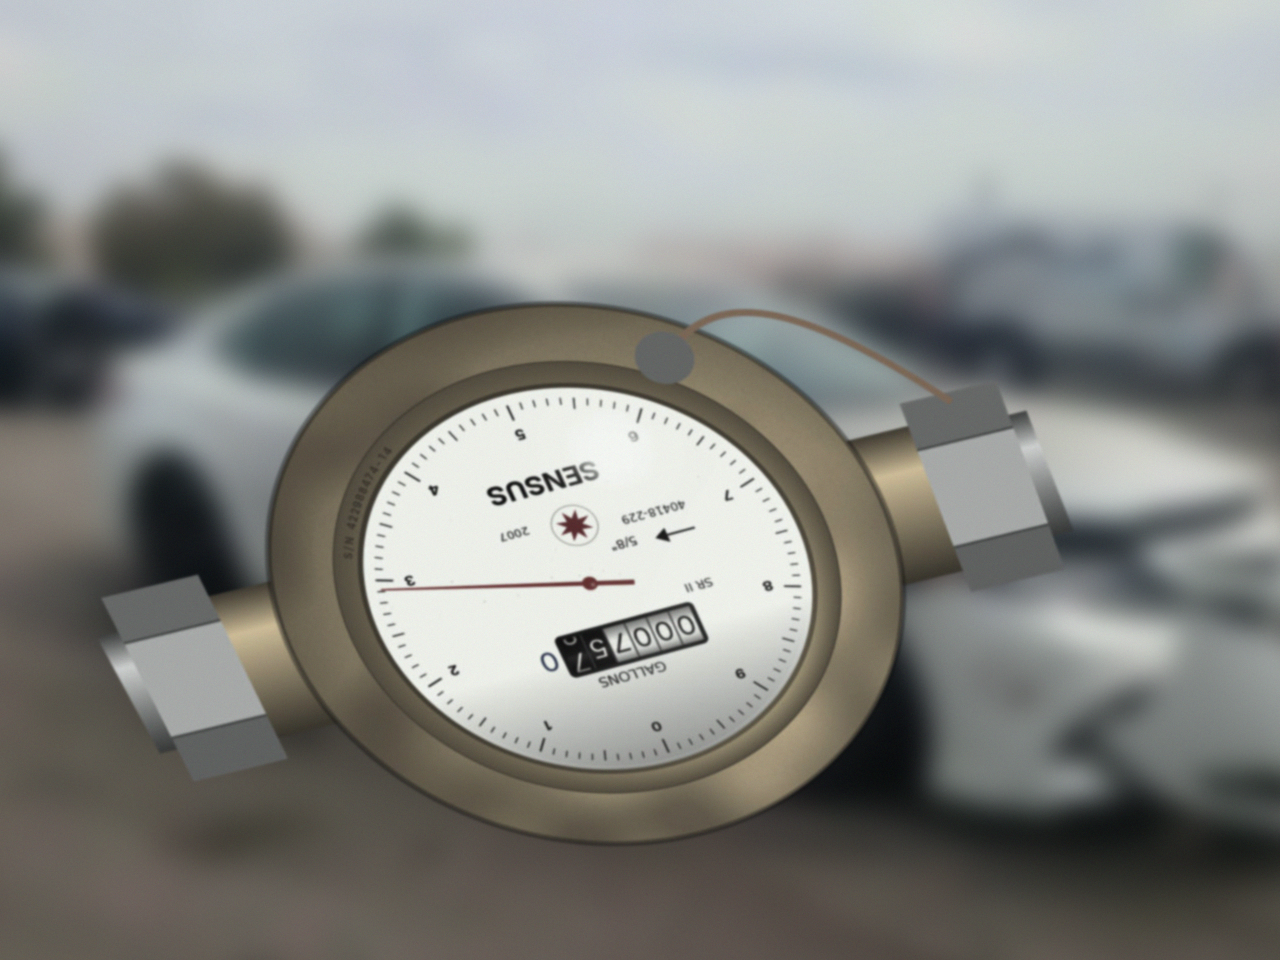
7572.9 gal
